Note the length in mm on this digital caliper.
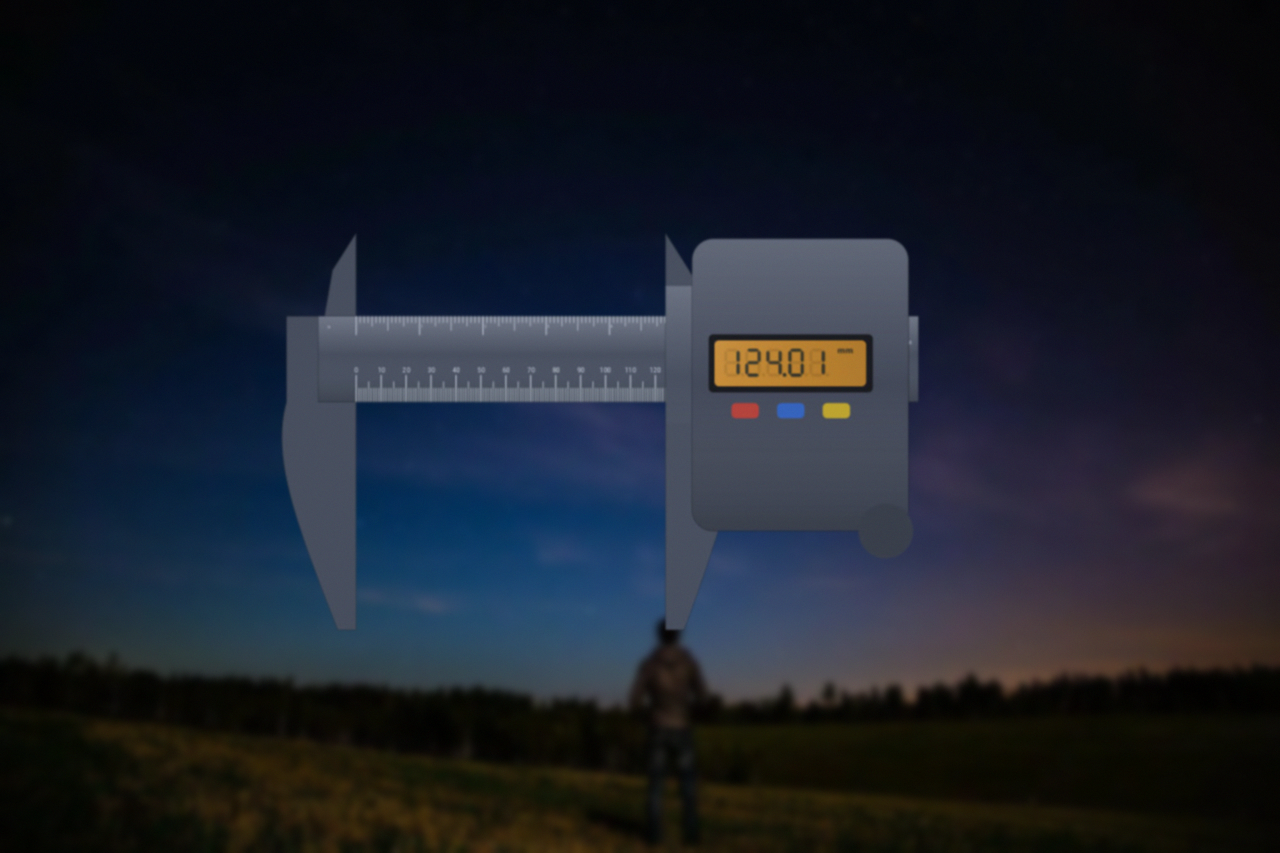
124.01 mm
